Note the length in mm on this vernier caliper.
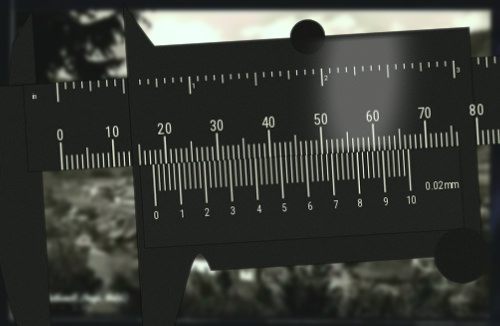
17.5 mm
